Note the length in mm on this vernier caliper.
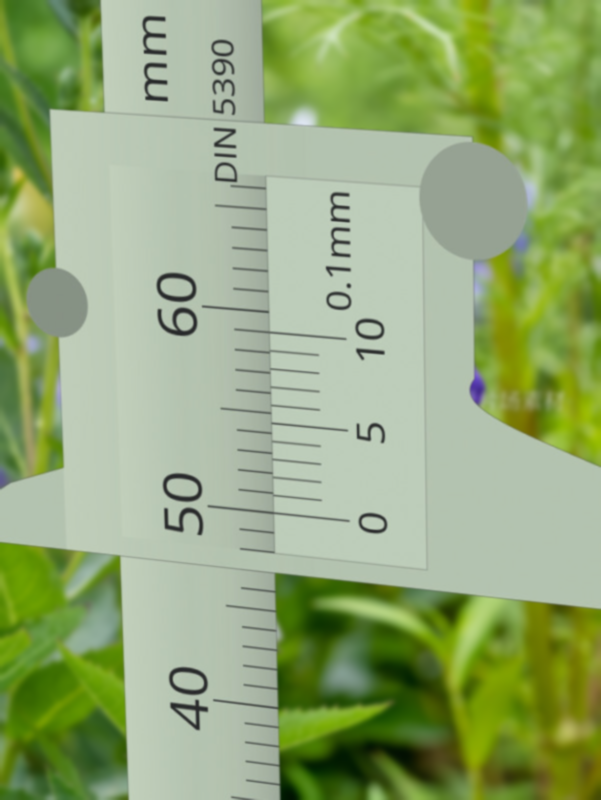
50.0 mm
